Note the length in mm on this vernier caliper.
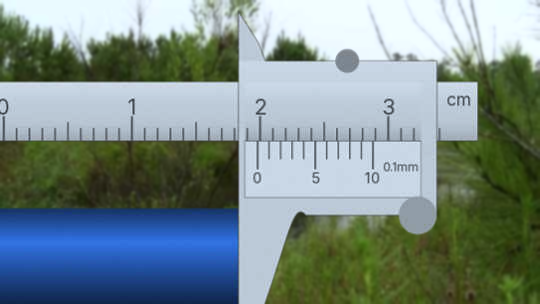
19.8 mm
